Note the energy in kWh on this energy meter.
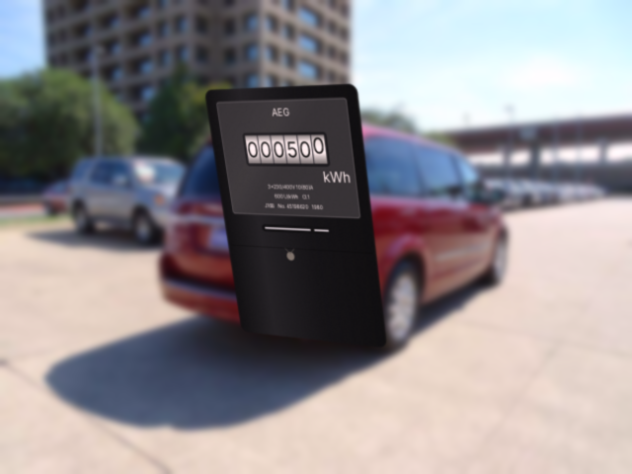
500 kWh
